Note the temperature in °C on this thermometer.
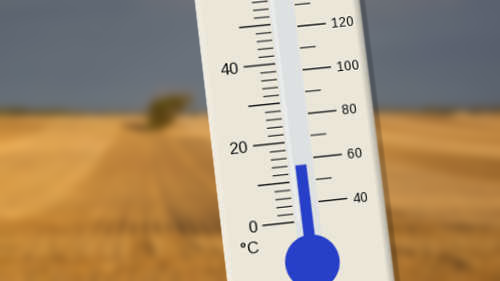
14 °C
